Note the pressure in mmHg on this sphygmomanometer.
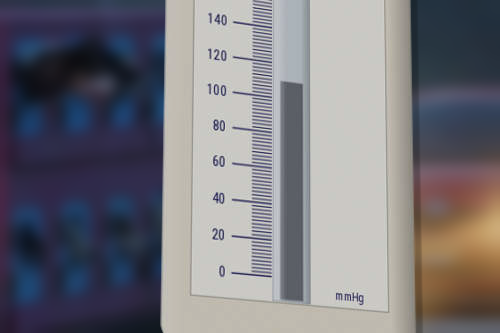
110 mmHg
